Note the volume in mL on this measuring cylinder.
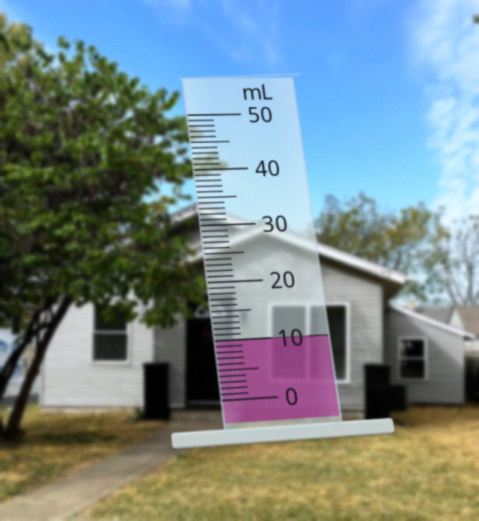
10 mL
